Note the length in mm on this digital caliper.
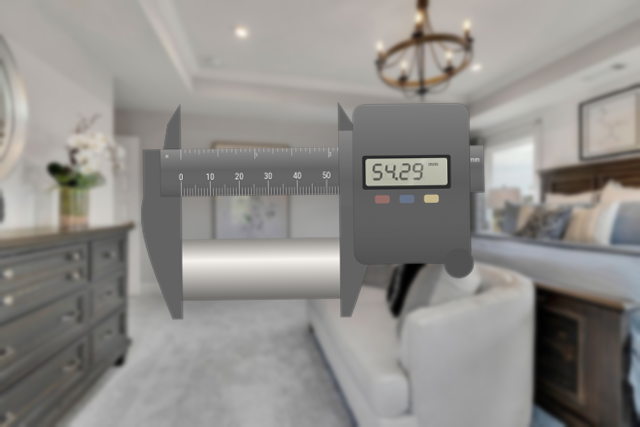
54.29 mm
